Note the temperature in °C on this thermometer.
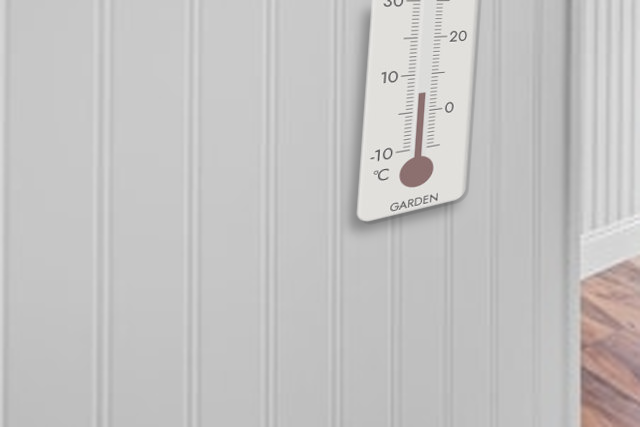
5 °C
